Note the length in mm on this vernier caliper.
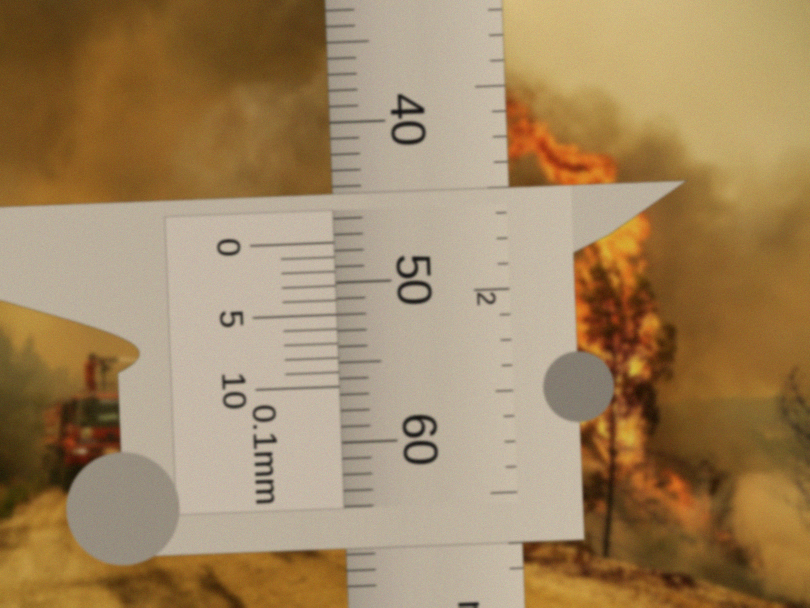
47.5 mm
